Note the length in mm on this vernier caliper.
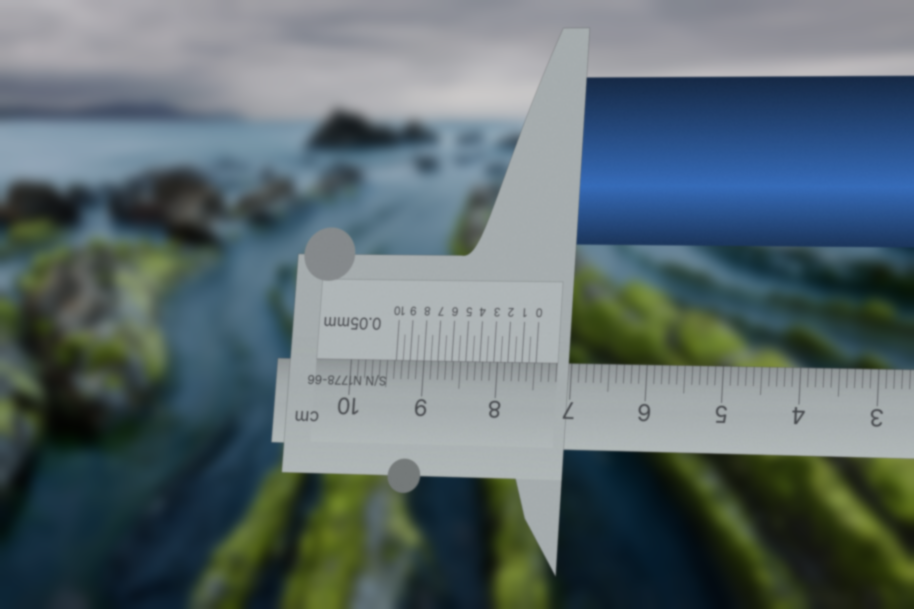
74.8 mm
